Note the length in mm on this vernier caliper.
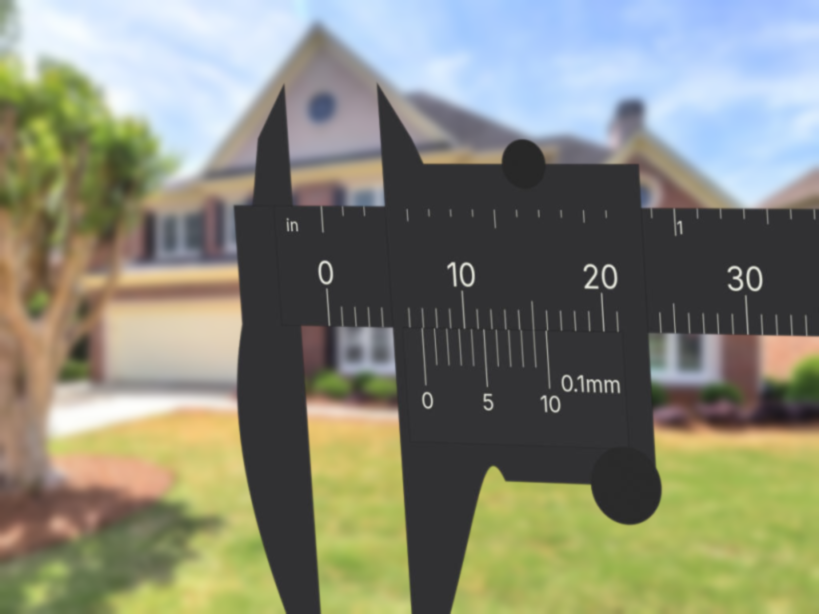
6.9 mm
